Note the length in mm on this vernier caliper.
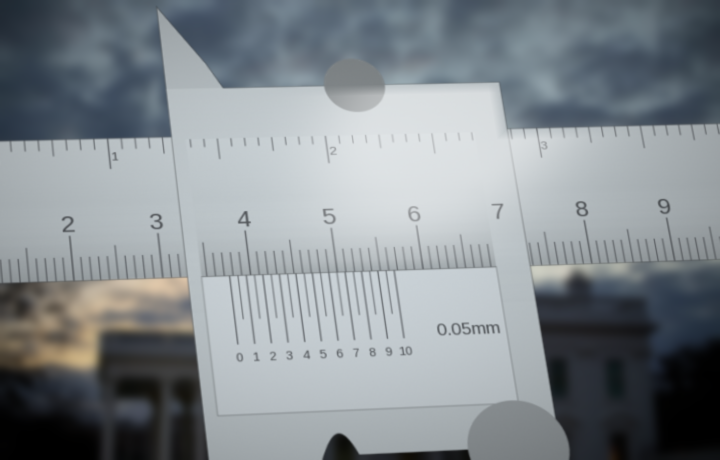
37.6 mm
